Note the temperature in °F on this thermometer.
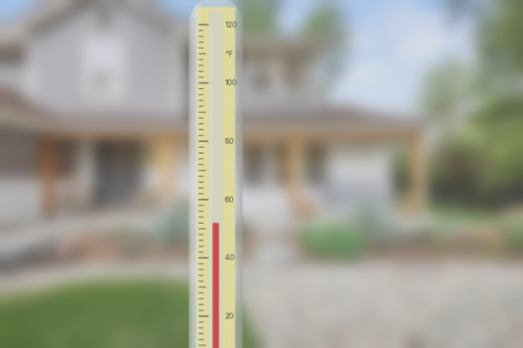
52 °F
